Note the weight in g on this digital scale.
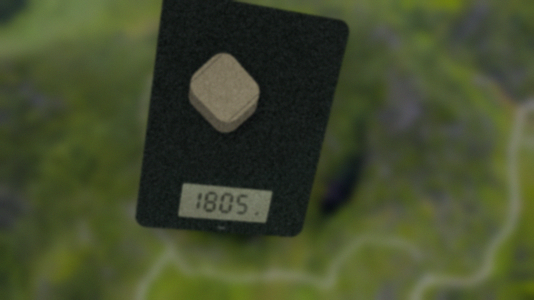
1805 g
